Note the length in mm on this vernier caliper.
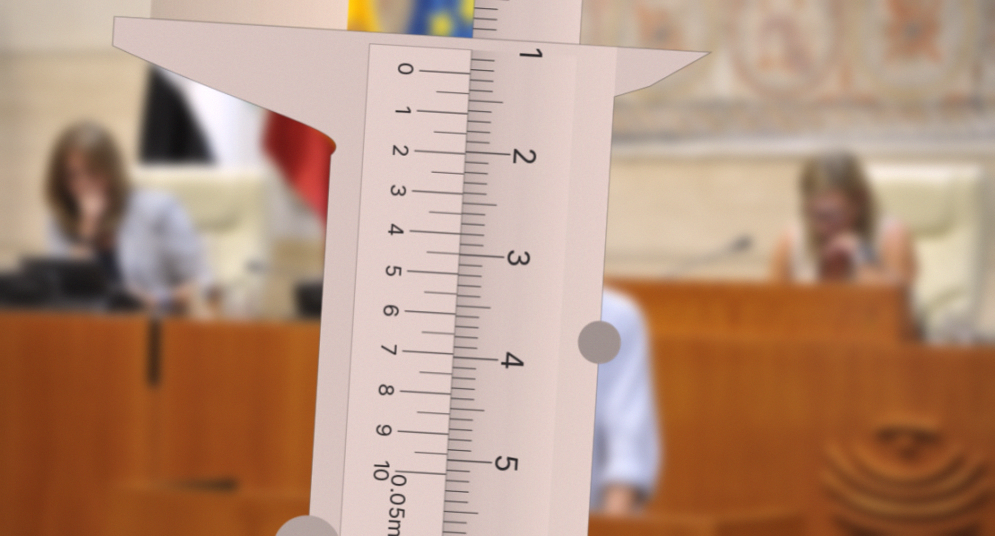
12.4 mm
